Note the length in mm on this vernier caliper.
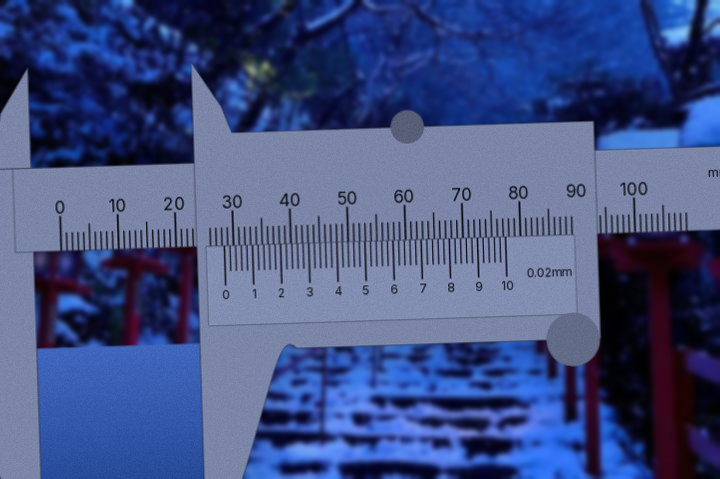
28.4 mm
